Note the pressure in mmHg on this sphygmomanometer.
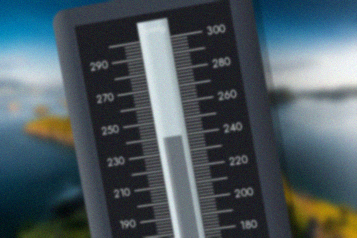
240 mmHg
